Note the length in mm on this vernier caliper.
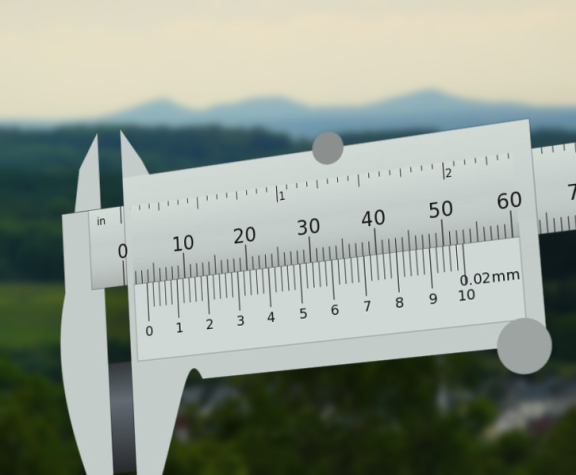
3.8 mm
